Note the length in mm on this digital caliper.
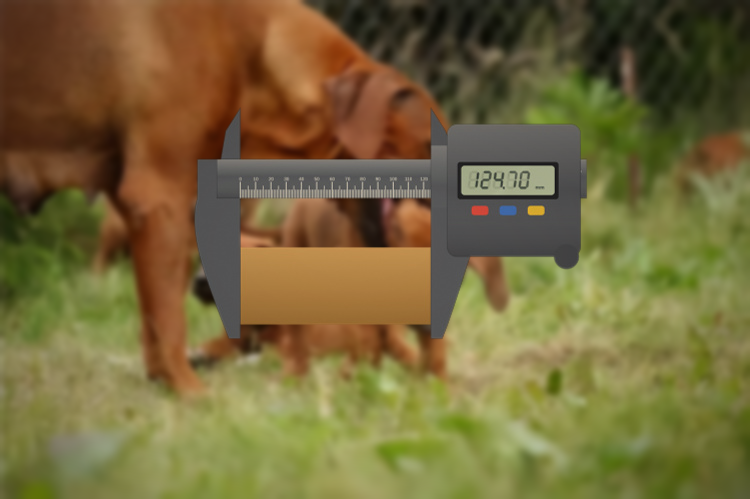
124.70 mm
